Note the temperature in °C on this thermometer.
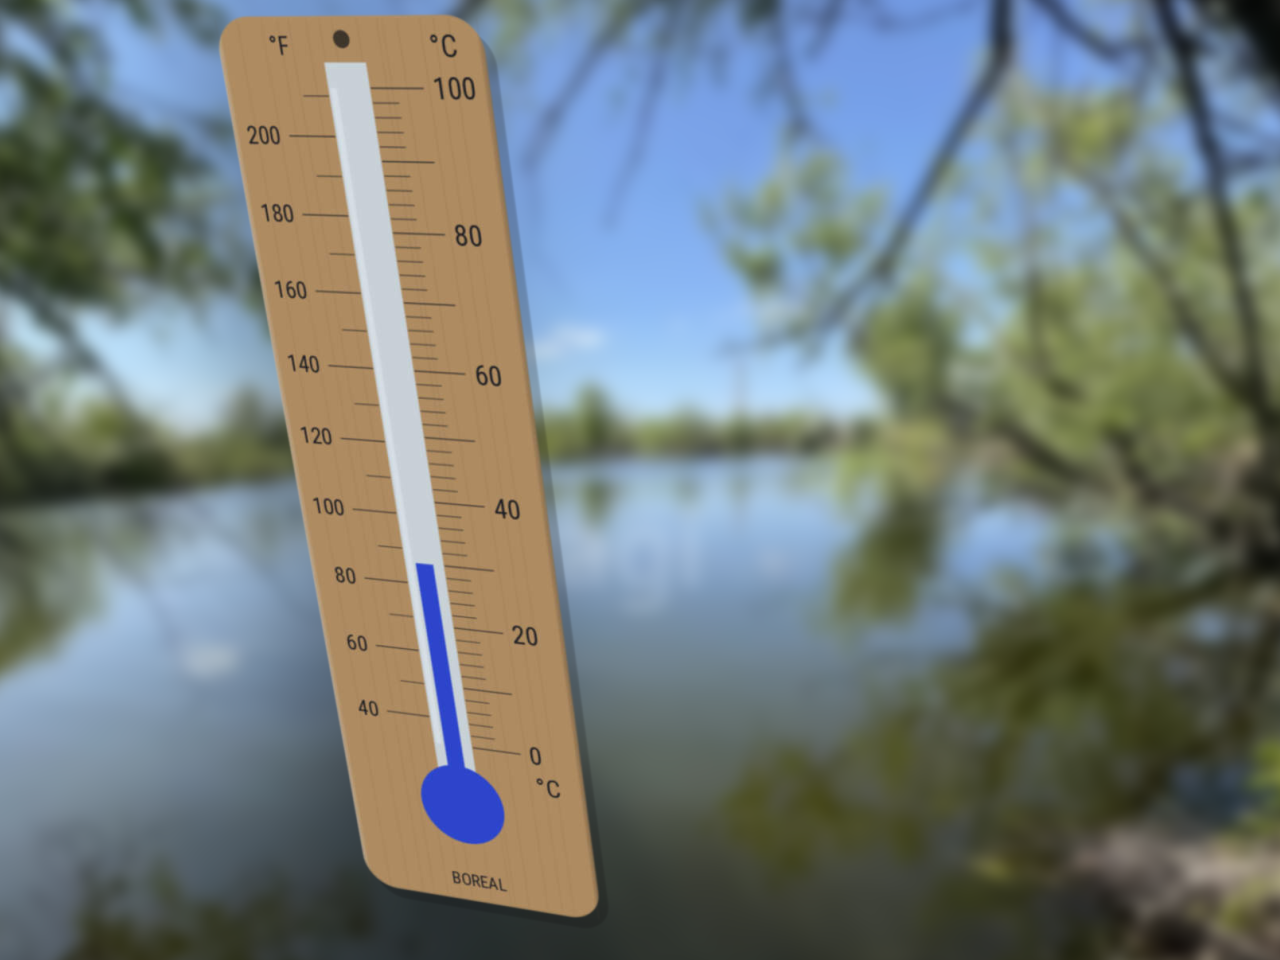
30 °C
